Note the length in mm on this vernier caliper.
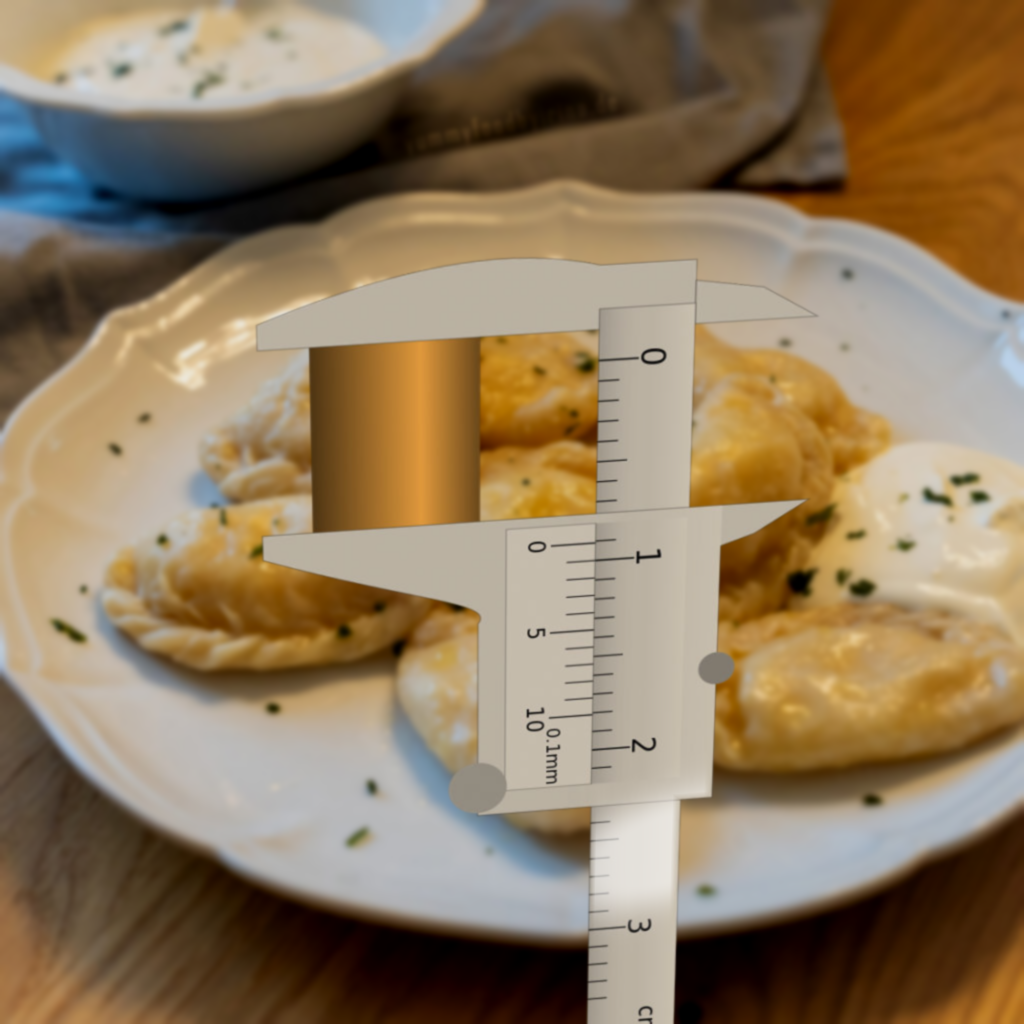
9.1 mm
